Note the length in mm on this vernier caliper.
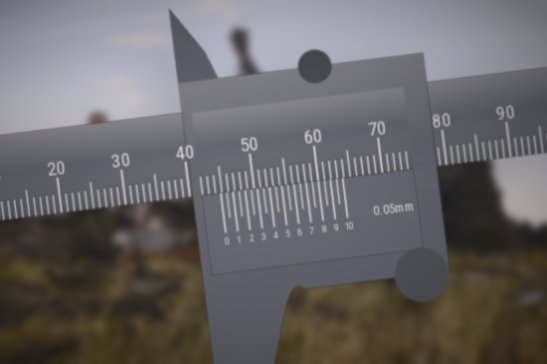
44.8 mm
